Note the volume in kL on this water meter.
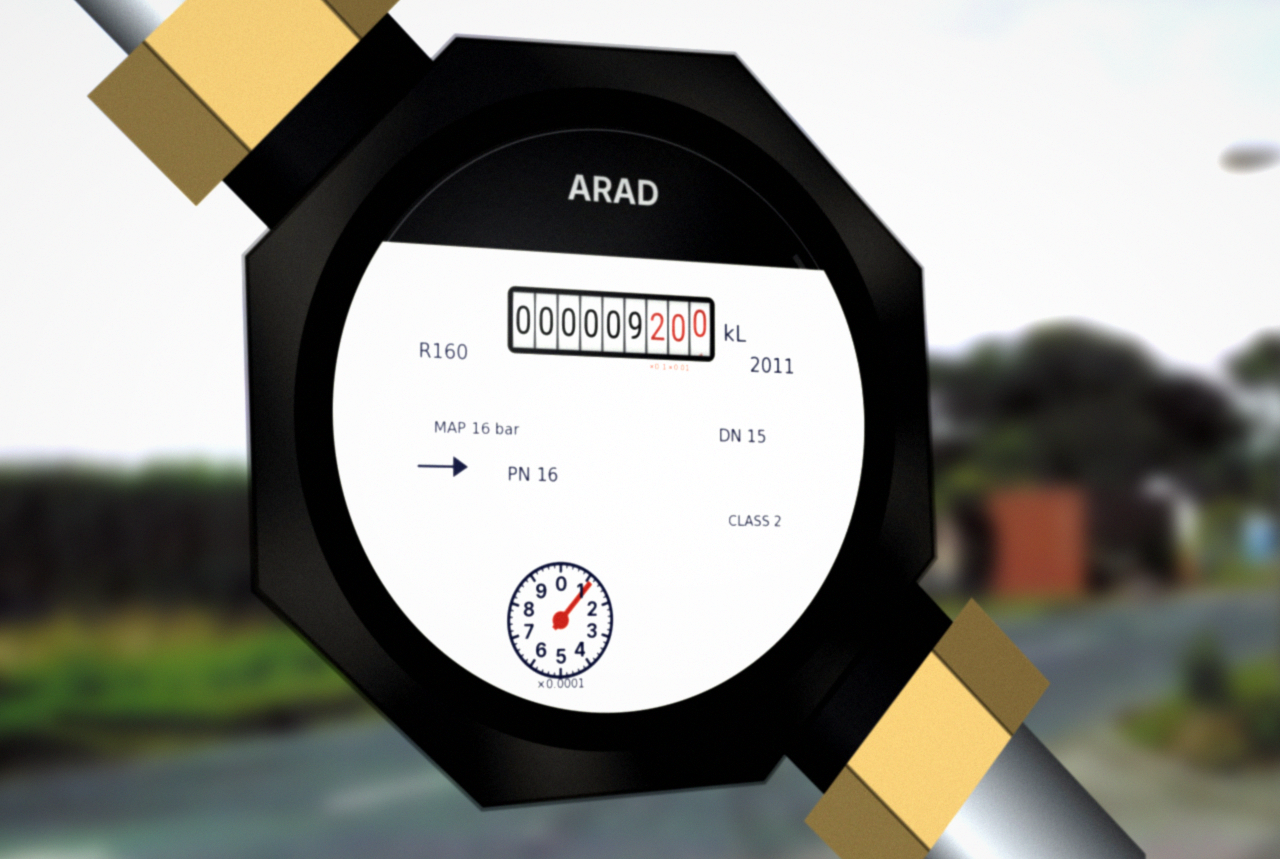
9.2001 kL
